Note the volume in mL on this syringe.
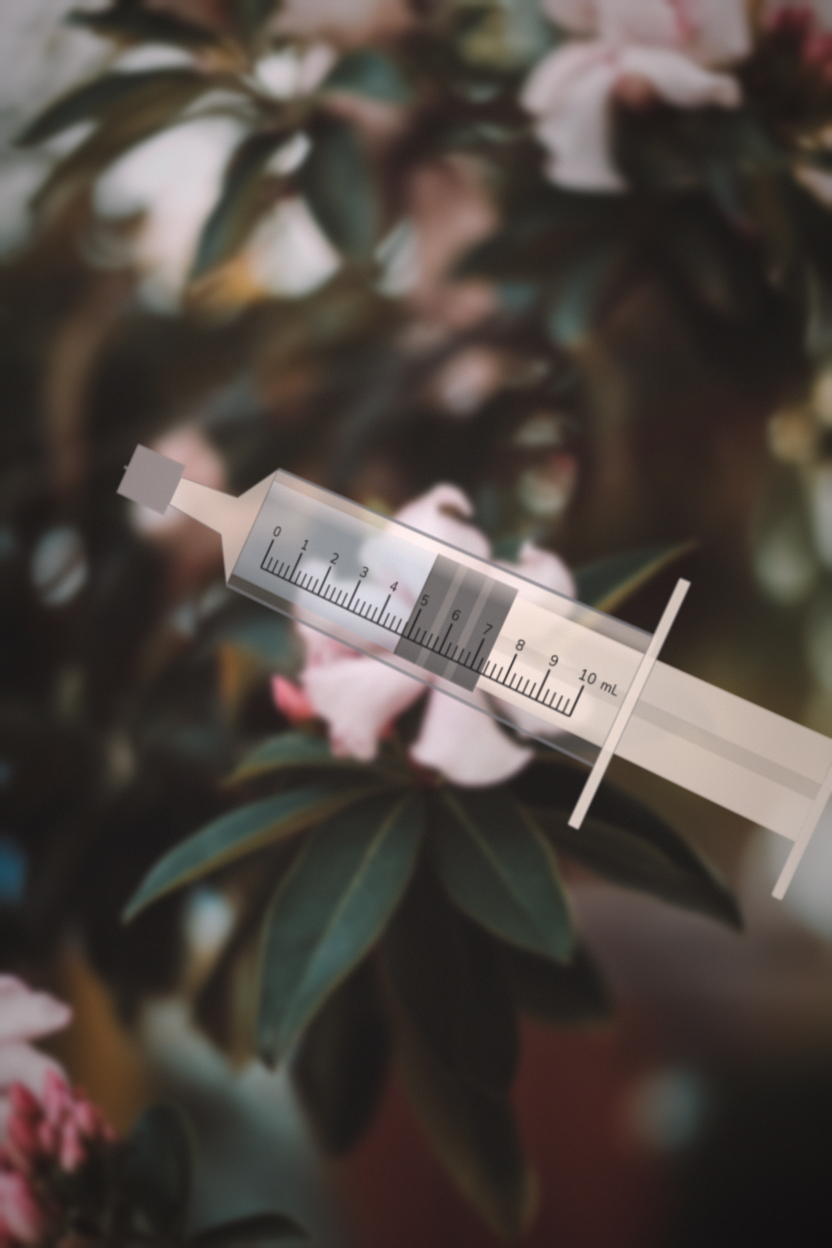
4.8 mL
